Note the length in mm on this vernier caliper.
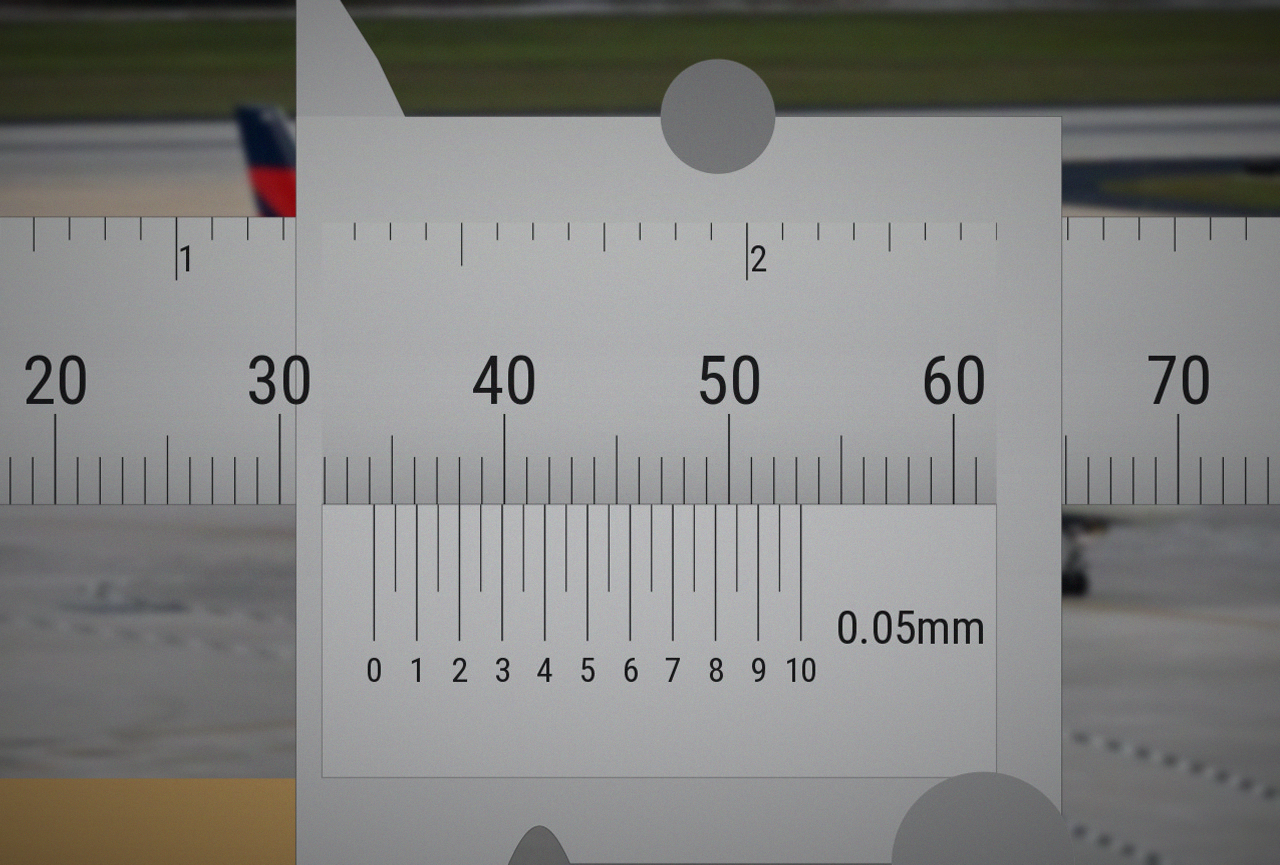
34.2 mm
